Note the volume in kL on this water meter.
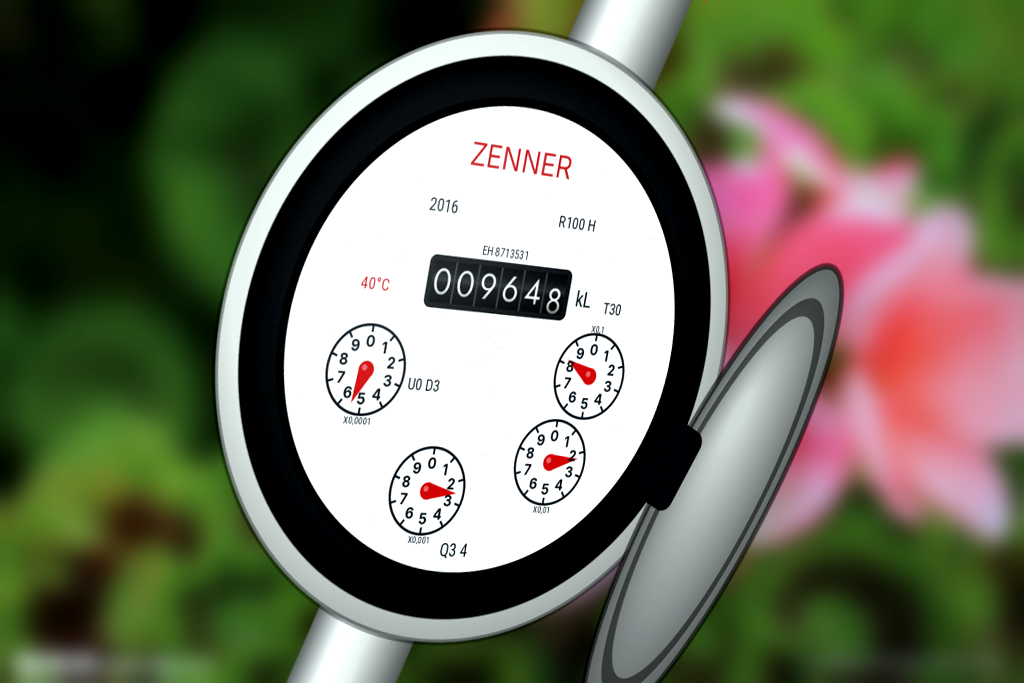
9647.8225 kL
